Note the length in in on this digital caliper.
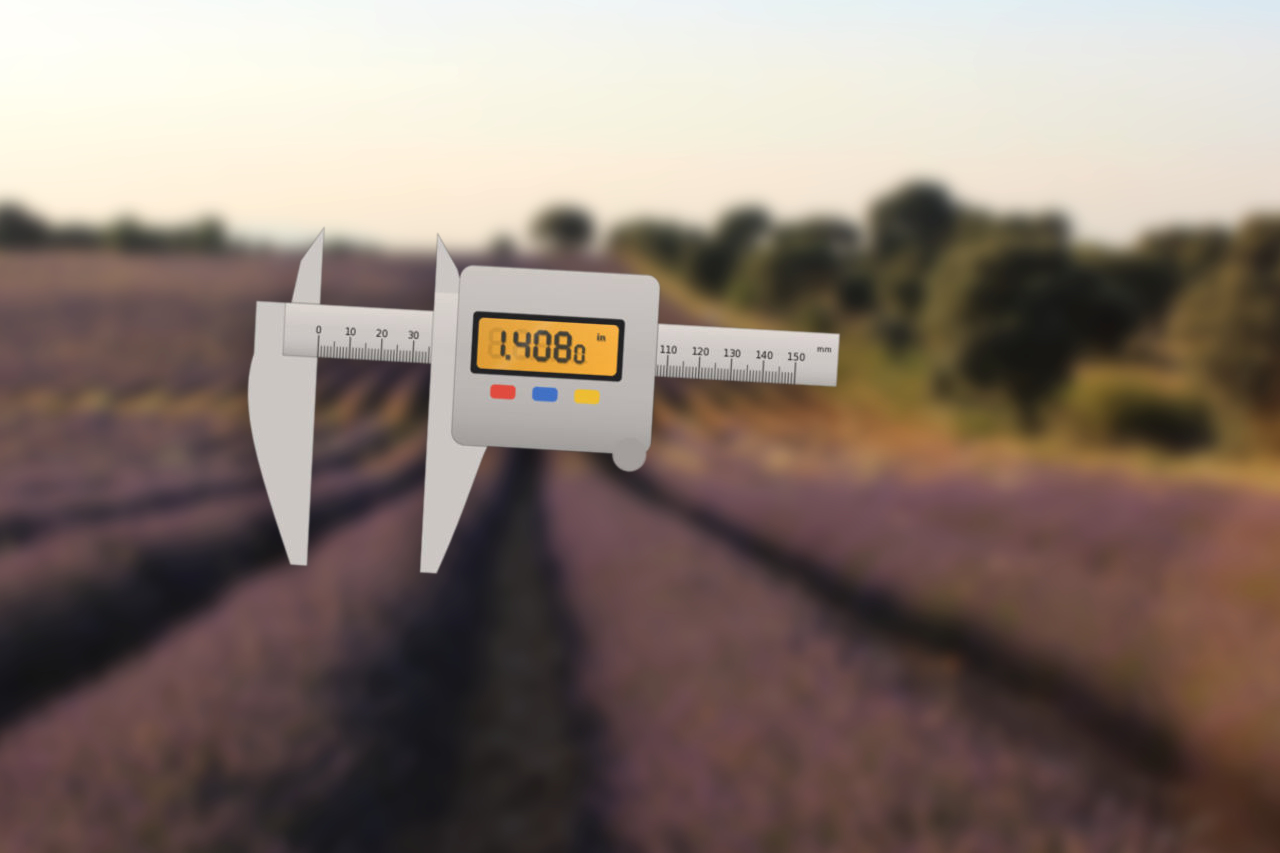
1.4080 in
